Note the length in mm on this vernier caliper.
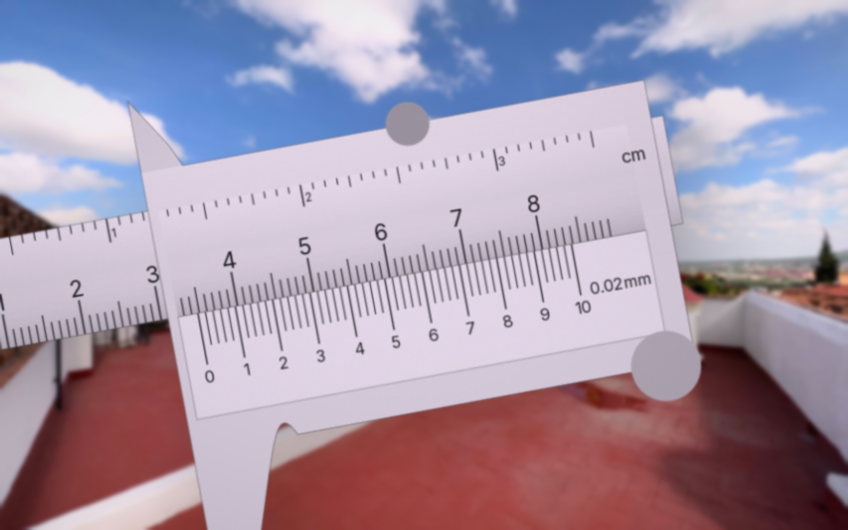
34.8 mm
